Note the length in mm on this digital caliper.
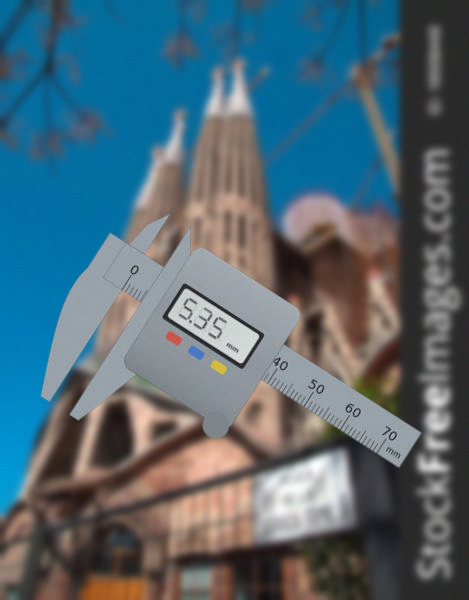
5.35 mm
